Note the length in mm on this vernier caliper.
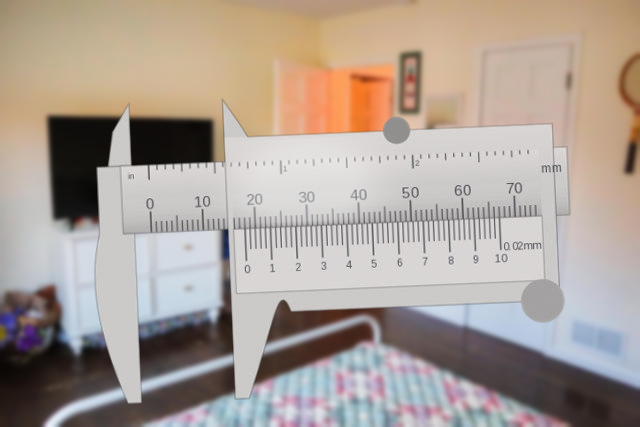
18.0 mm
